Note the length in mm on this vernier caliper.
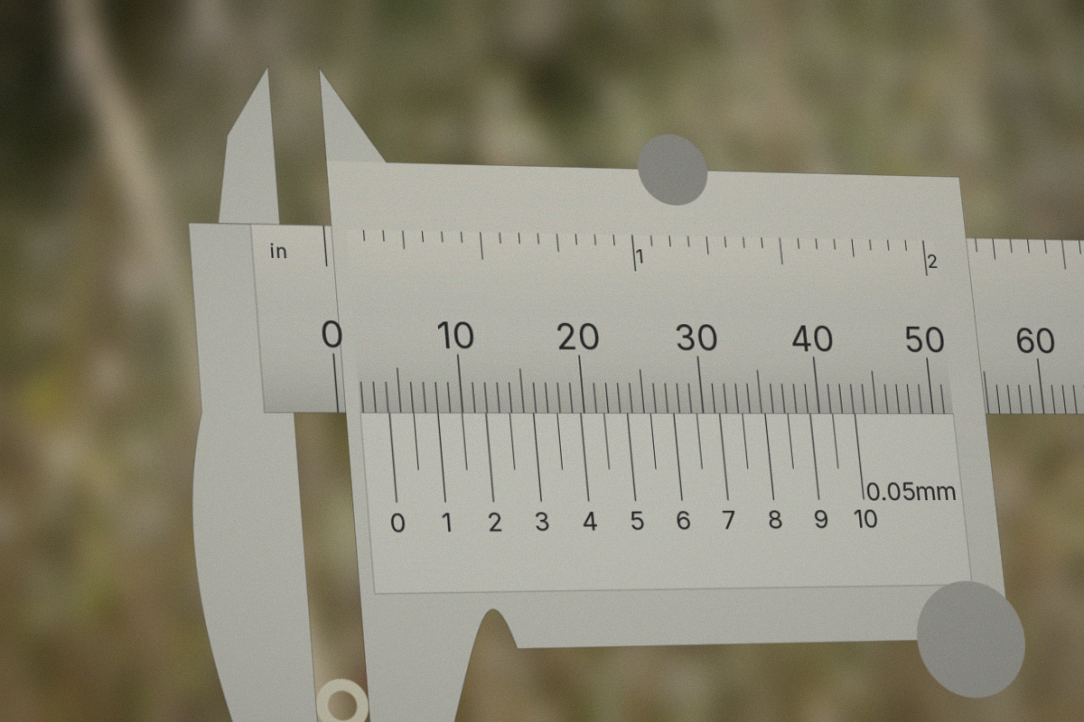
4.1 mm
